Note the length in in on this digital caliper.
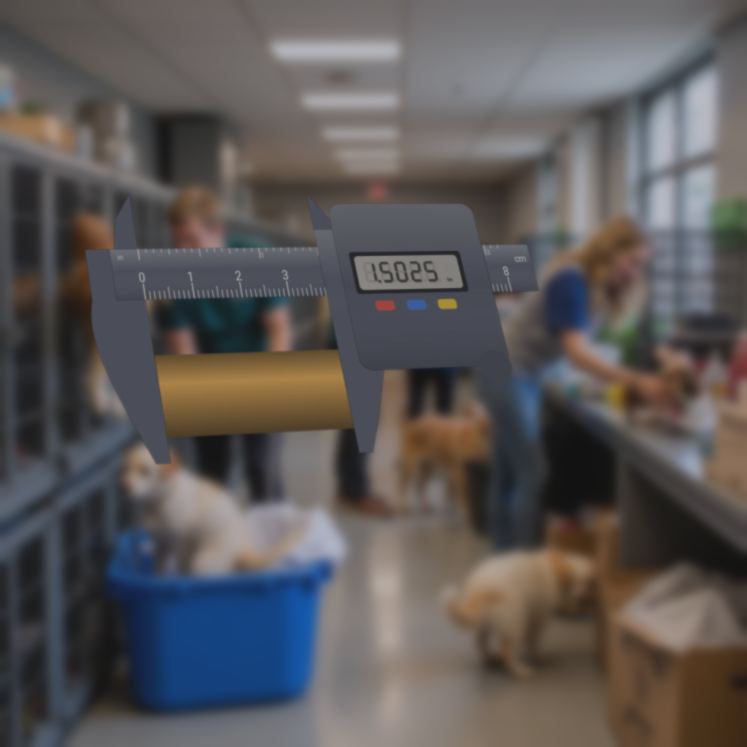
1.5025 in
